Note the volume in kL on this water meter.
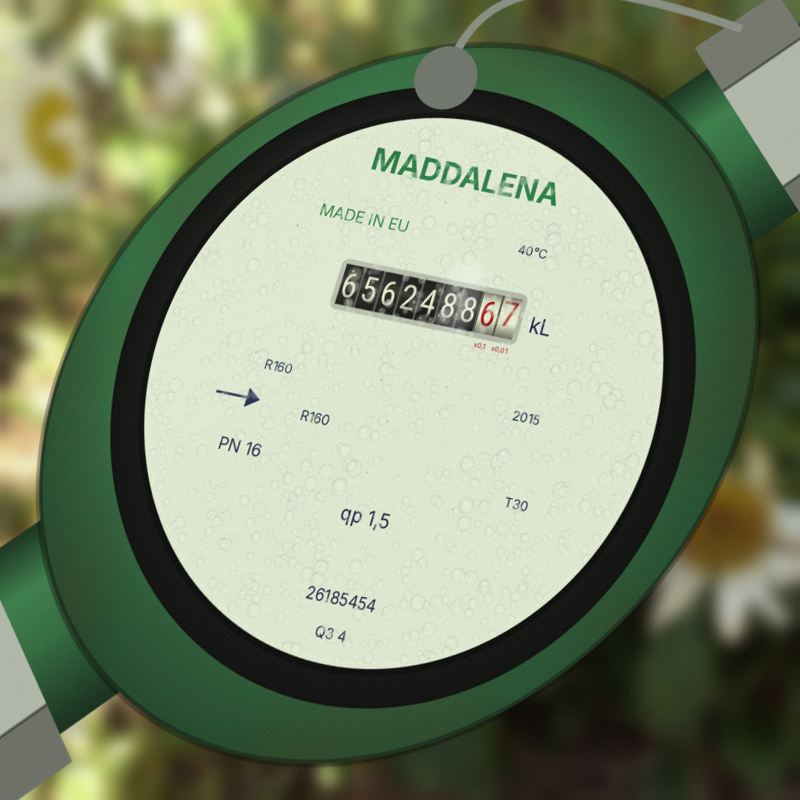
6562488.67 kL
